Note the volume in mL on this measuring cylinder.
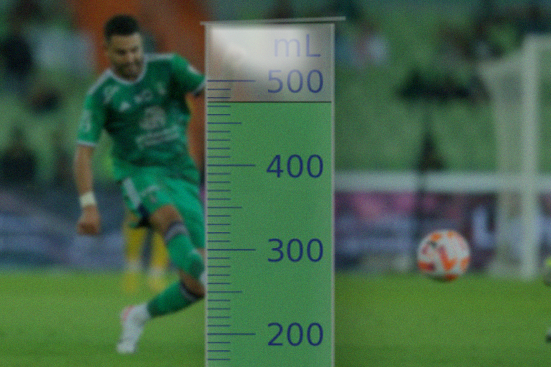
475 mL
